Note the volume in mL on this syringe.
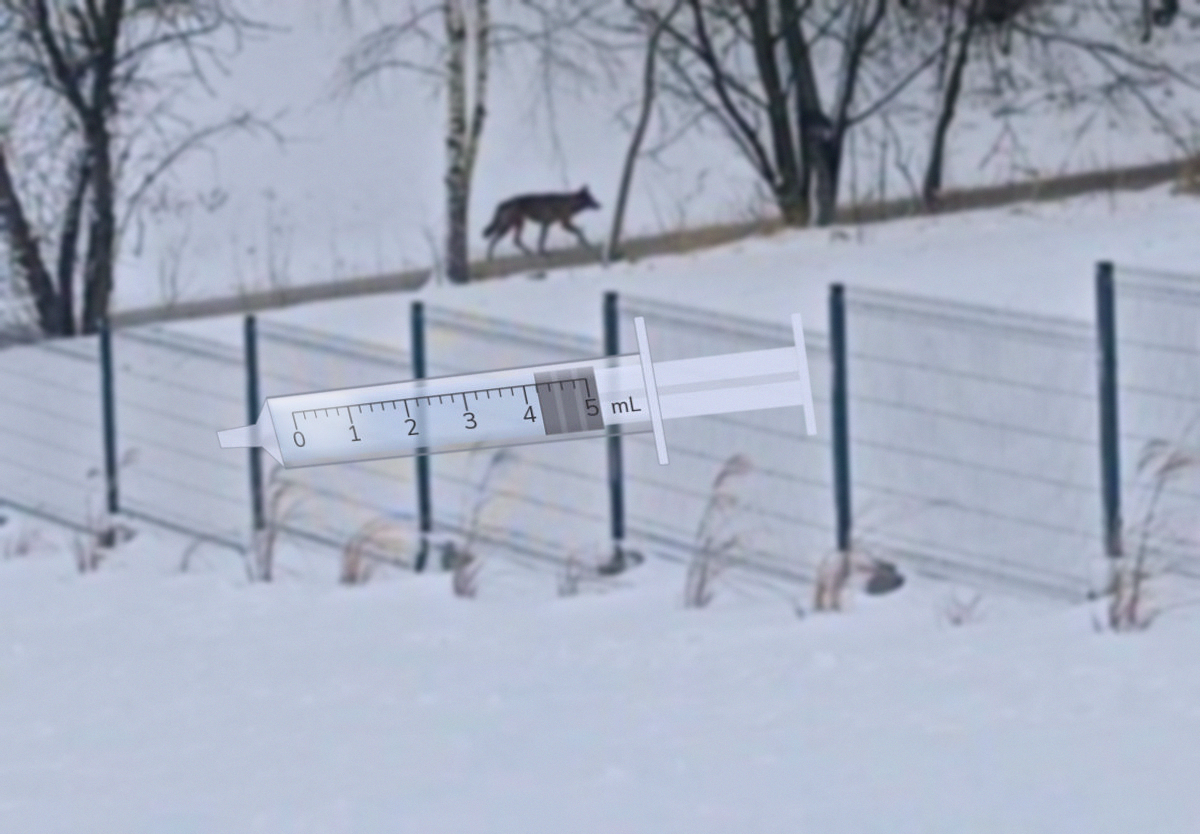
4.2 mL
